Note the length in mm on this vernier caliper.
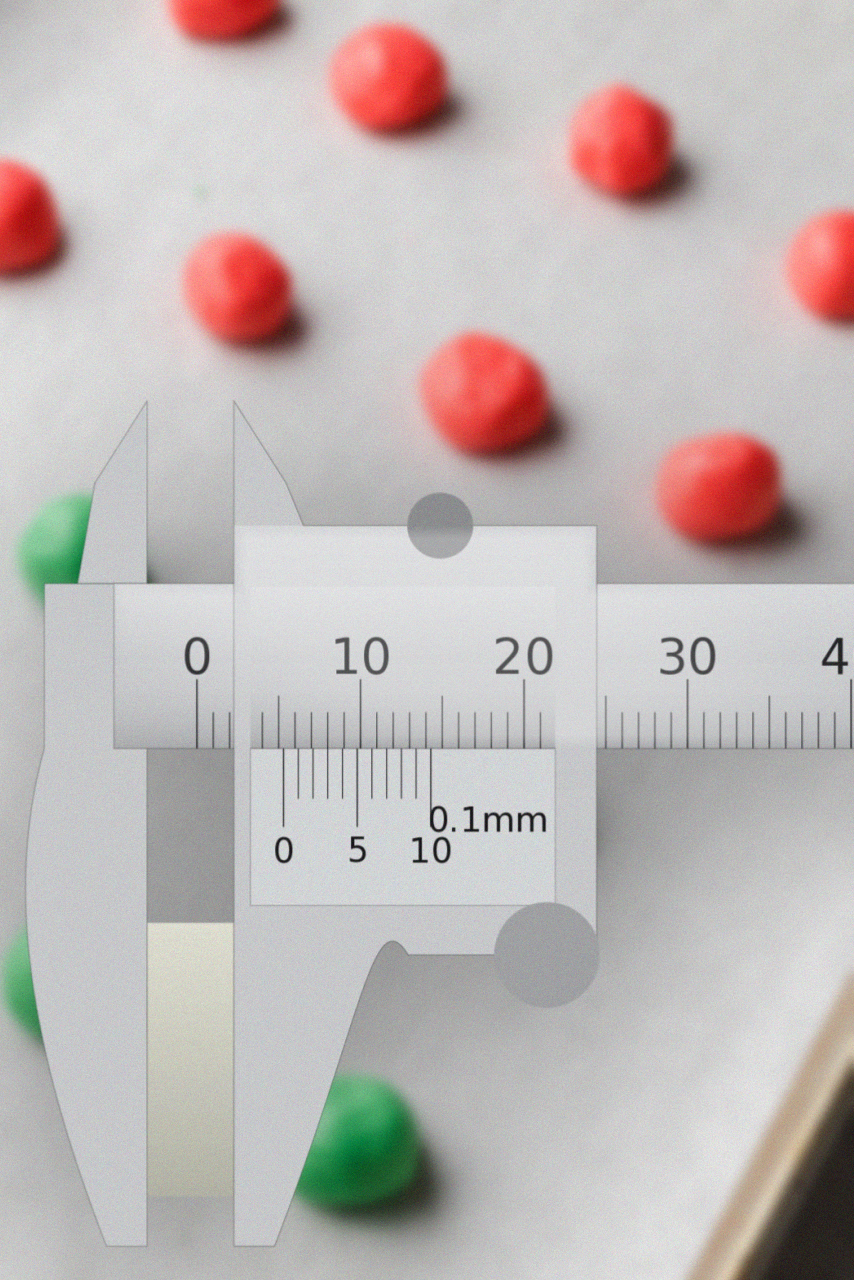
5.3 mm
